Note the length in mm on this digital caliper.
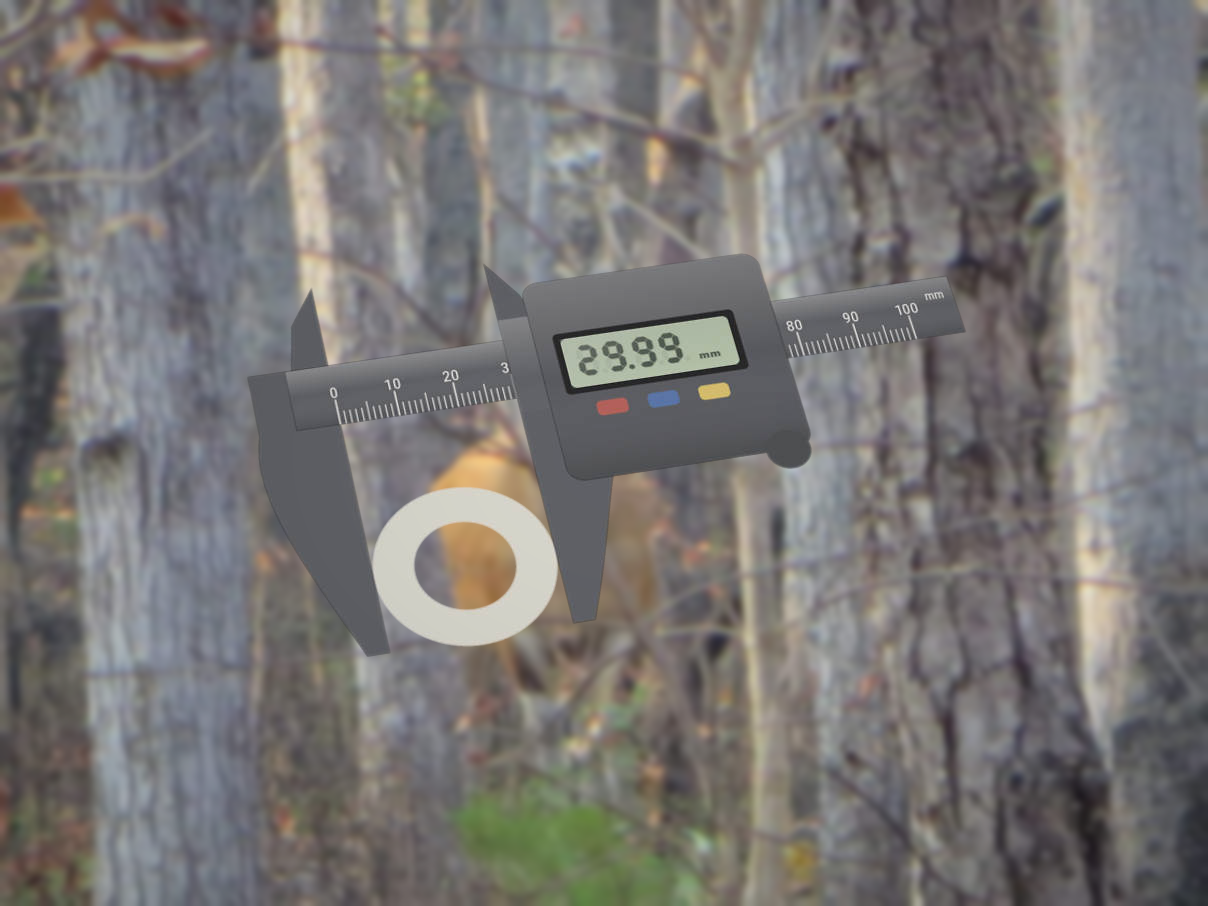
29.99 mm
